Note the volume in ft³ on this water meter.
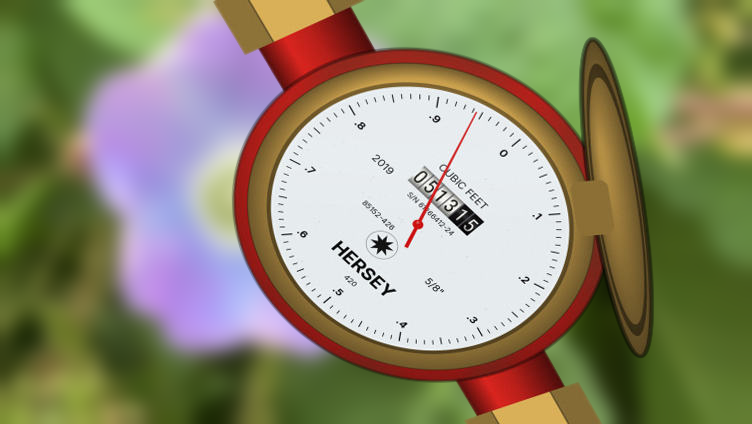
51314.94 ft³
